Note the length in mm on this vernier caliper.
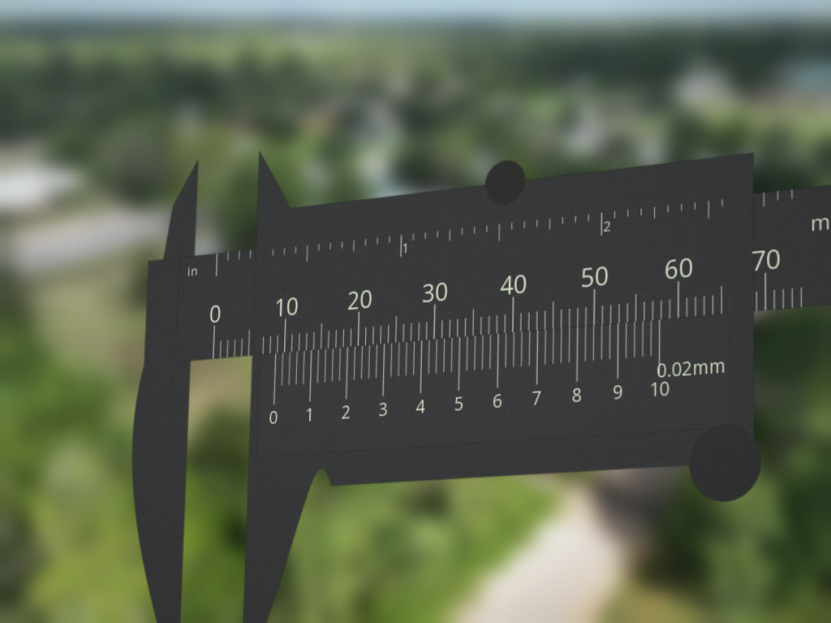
8.8 mm
